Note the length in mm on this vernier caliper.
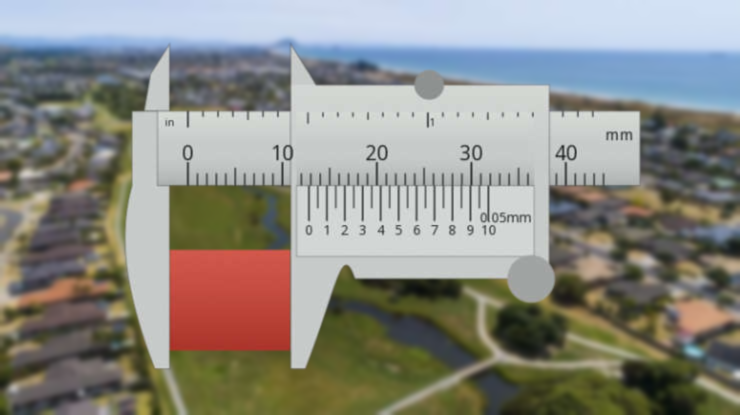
12.8 mm
